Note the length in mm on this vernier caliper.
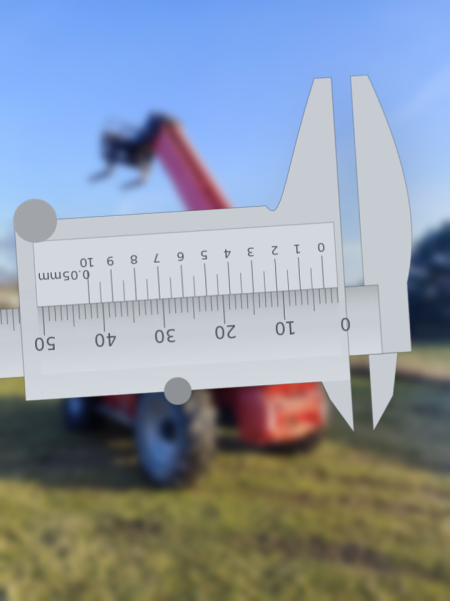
3.2 mm
